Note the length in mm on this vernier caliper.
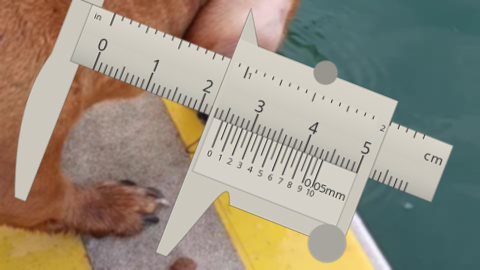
24.6 mm
